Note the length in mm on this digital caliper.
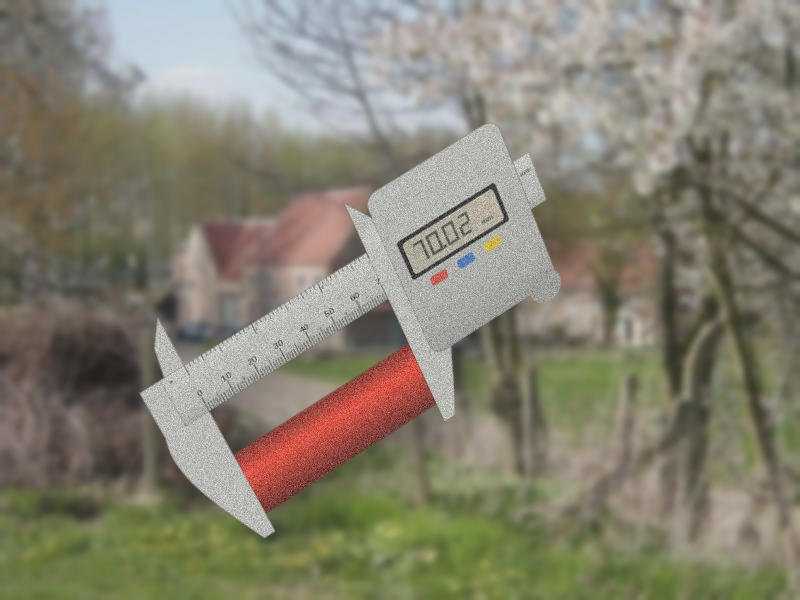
70.02 mm
